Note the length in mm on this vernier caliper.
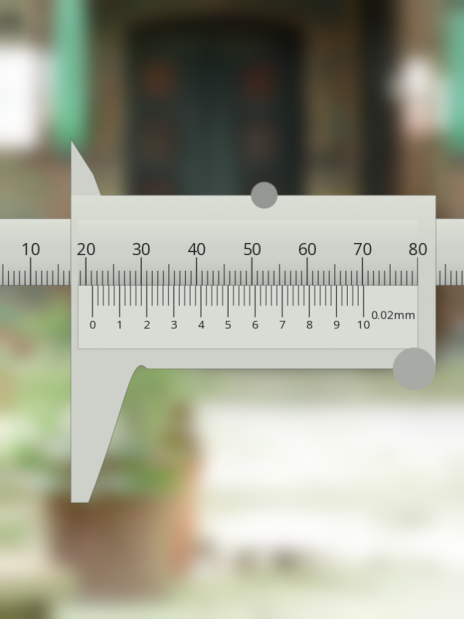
21.2 mm
